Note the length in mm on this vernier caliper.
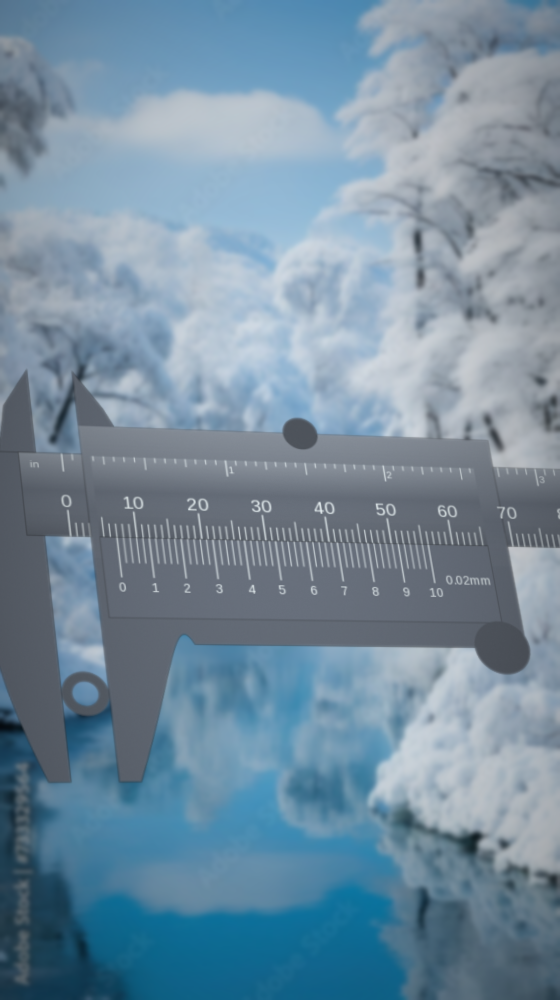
7.0 mm
